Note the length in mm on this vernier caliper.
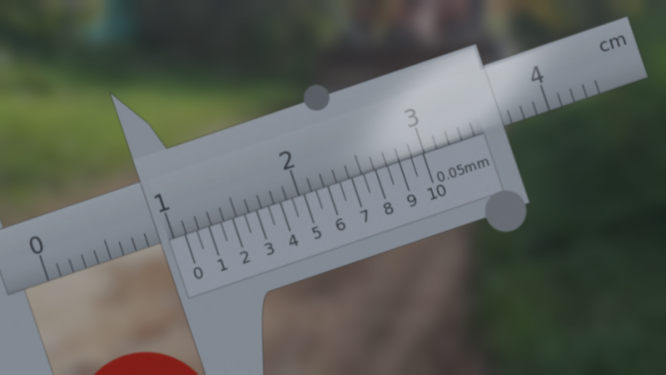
10.9 mm
